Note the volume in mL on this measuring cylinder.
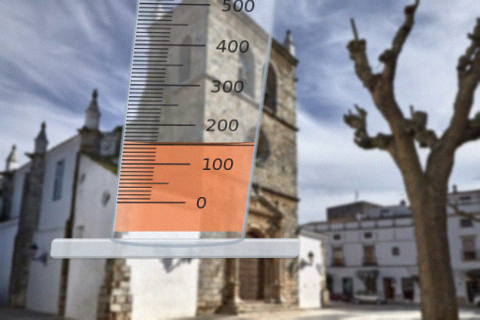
150 mL
